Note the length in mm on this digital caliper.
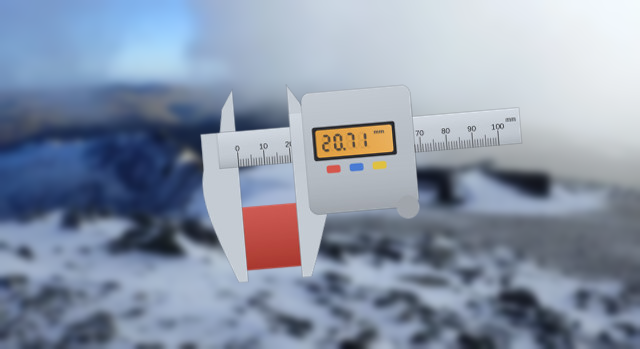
20.71 mm
